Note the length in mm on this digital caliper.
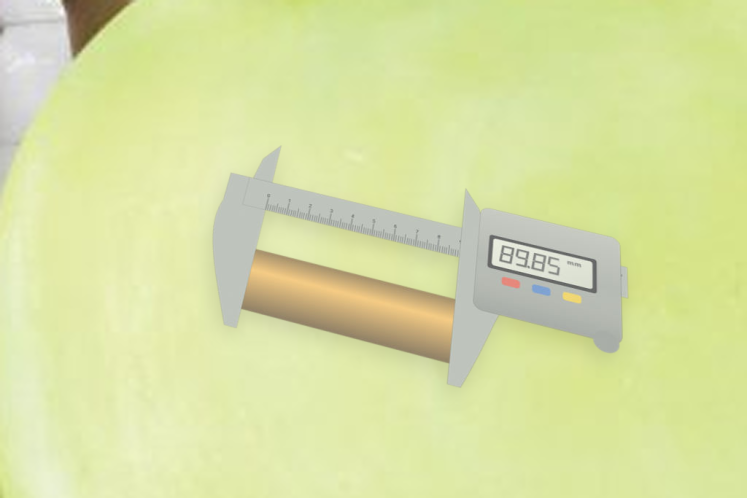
89.85 mm
